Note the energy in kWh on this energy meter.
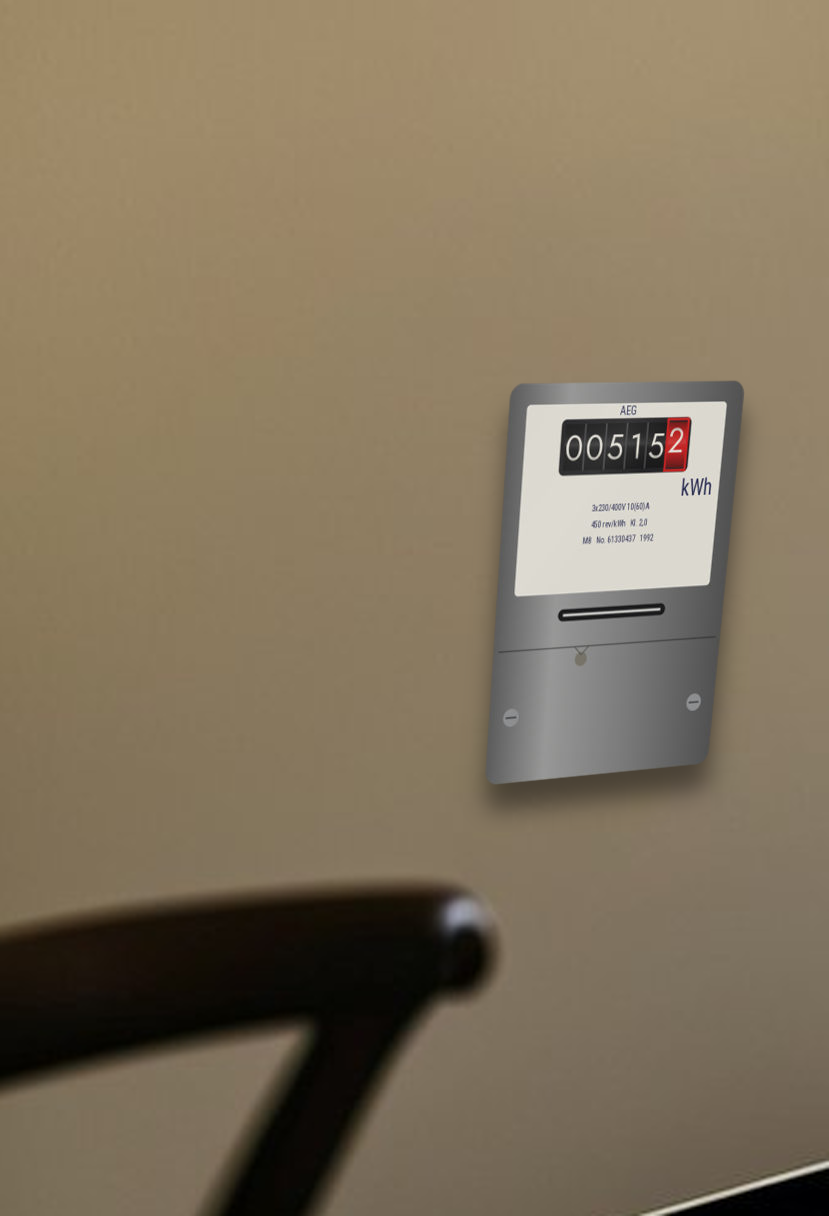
515.2 kWh
